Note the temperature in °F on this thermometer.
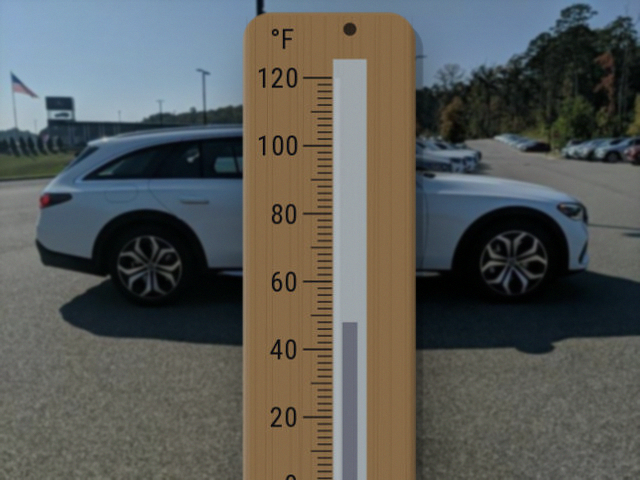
48 °F
